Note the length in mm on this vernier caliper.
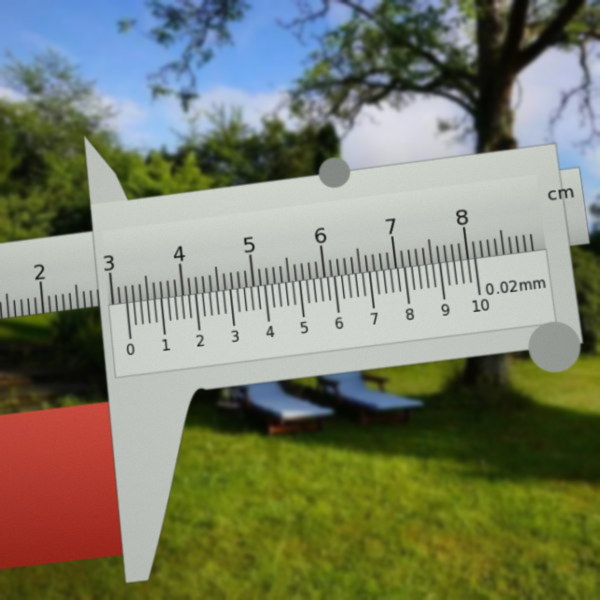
32.0 mm
